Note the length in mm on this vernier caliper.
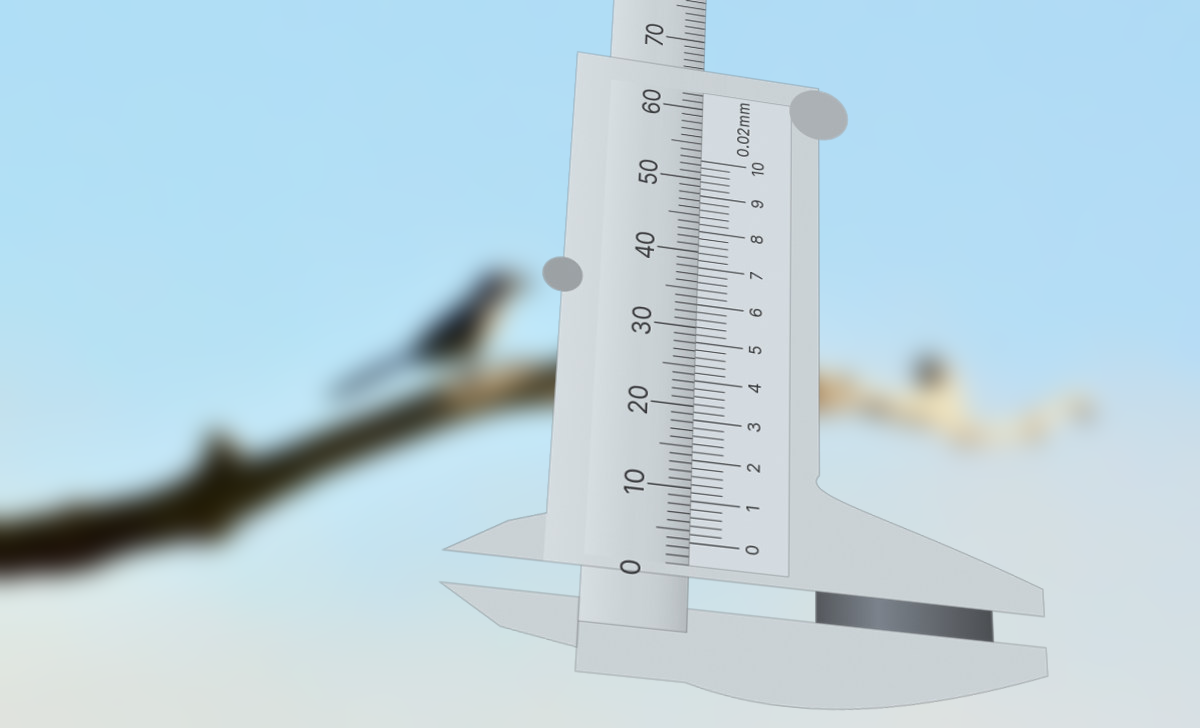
3.6 mm
